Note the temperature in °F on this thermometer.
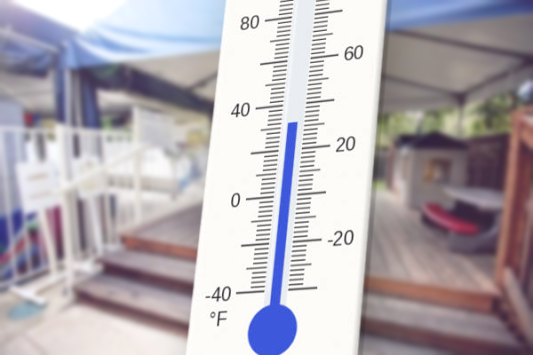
32 °F
